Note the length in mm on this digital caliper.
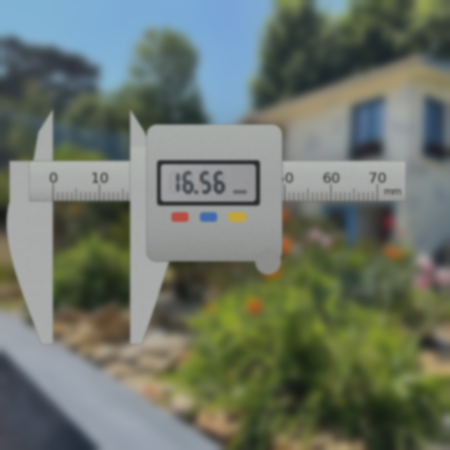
16.56 mm
